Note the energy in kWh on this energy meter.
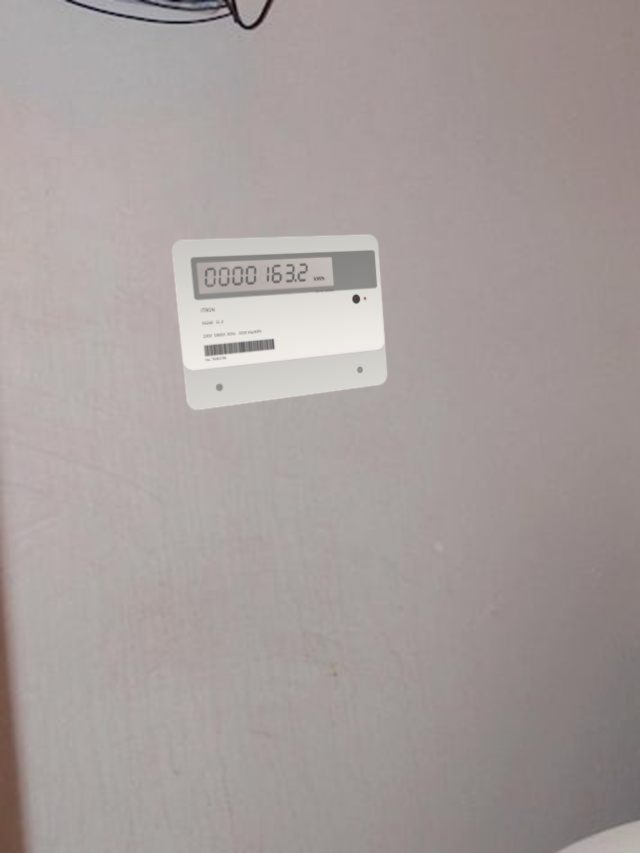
163.2 kWh
